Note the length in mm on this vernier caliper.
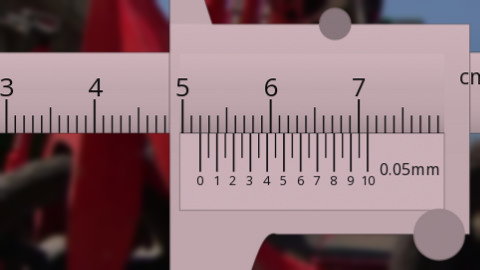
52.0 mm
